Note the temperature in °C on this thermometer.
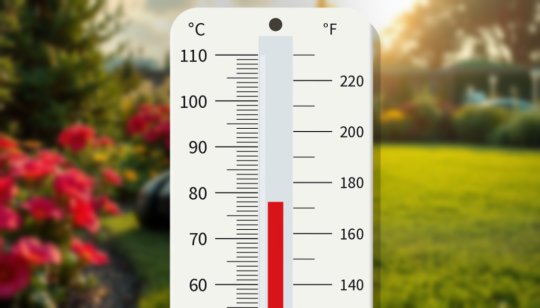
78 °C
